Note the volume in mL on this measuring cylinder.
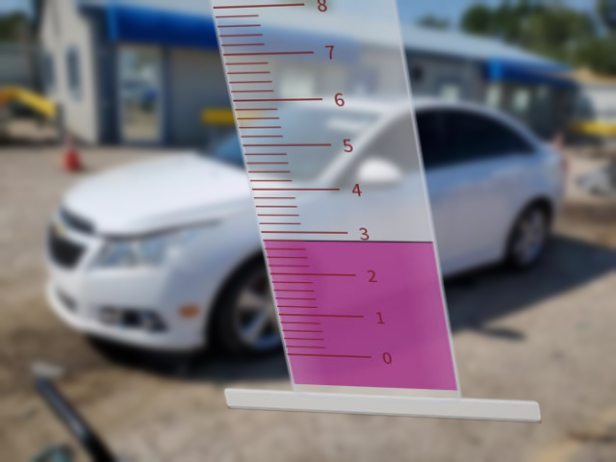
2.8 mL
